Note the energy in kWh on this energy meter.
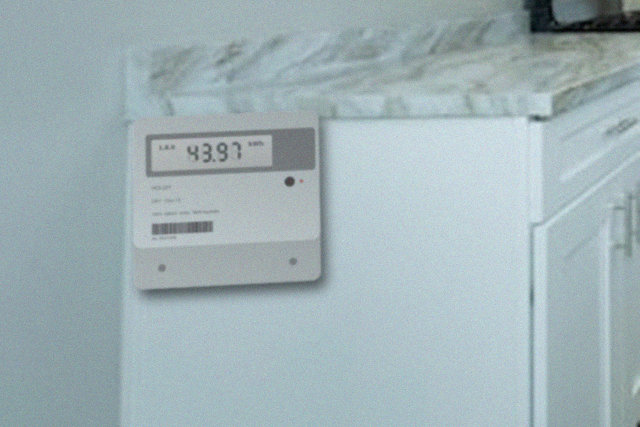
43.97 kWh
